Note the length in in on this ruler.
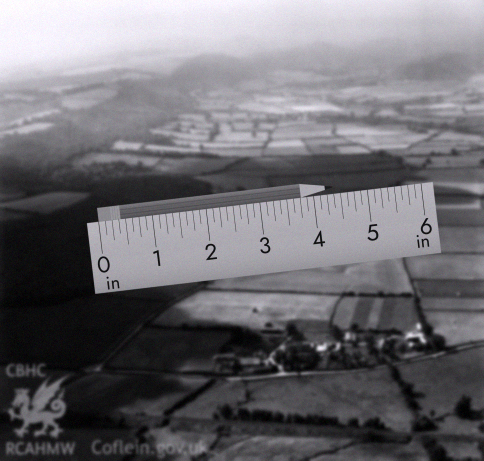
4.375 in
